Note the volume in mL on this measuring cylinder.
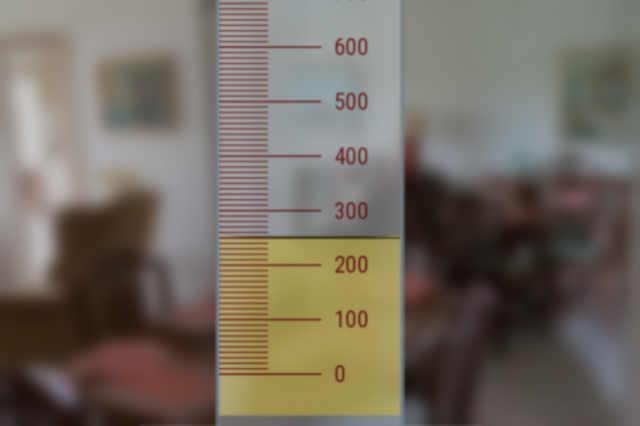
250 mL
